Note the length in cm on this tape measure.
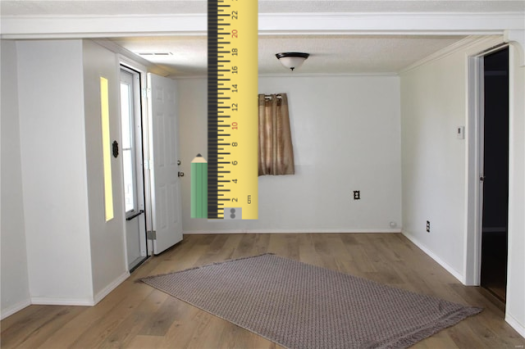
7 cm
